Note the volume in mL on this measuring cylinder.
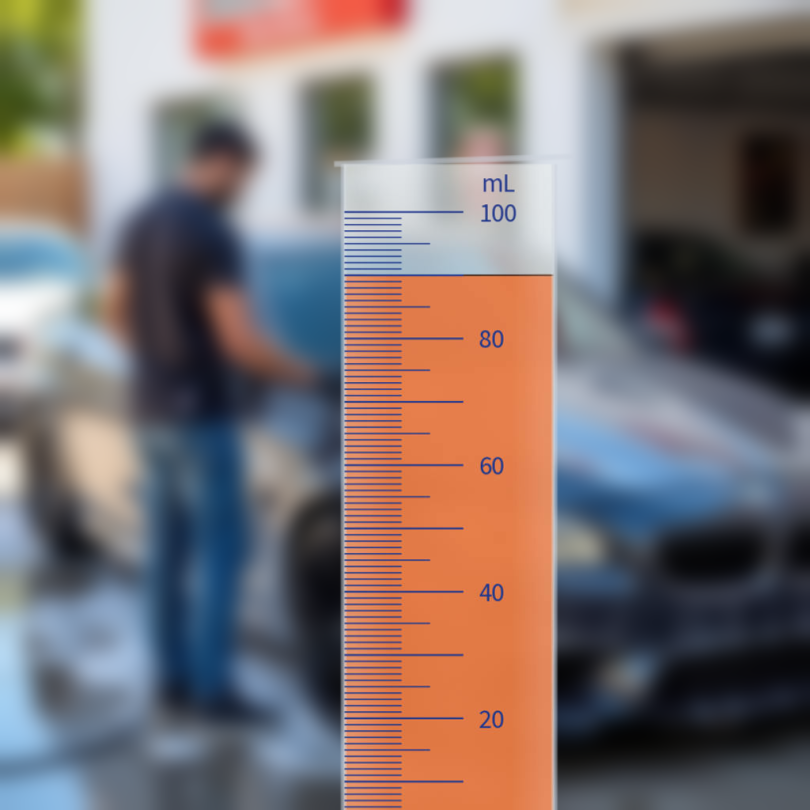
90 mL
